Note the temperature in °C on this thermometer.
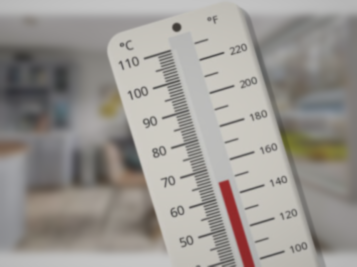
65 °C
